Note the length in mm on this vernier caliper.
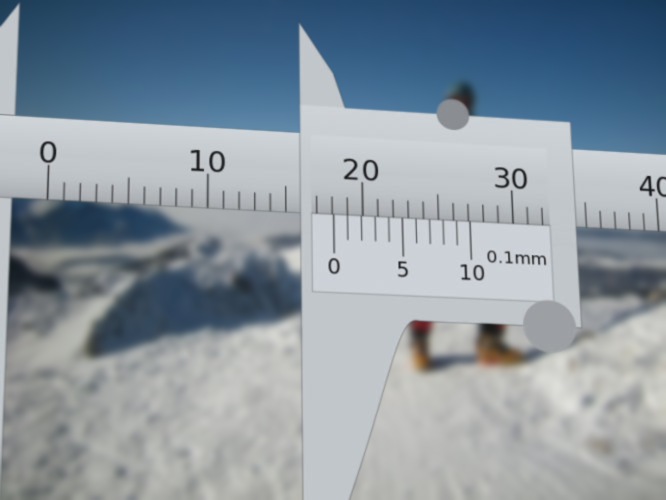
18.1 mm
